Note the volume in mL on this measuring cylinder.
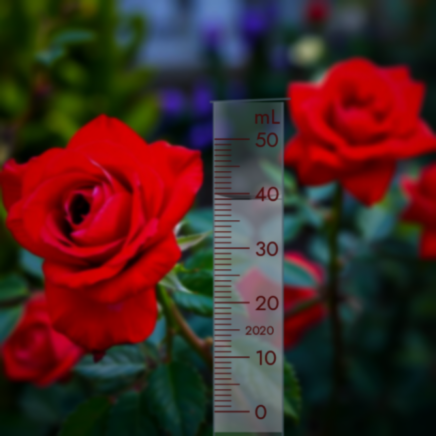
39 mL
